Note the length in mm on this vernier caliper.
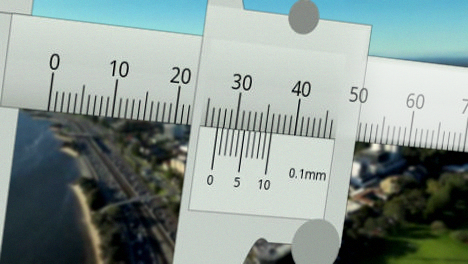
27.0 mm
